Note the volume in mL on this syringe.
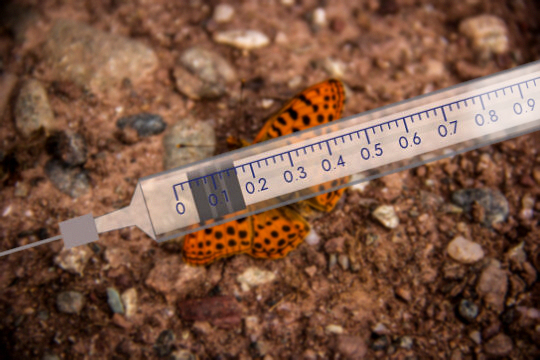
0.04 mL
